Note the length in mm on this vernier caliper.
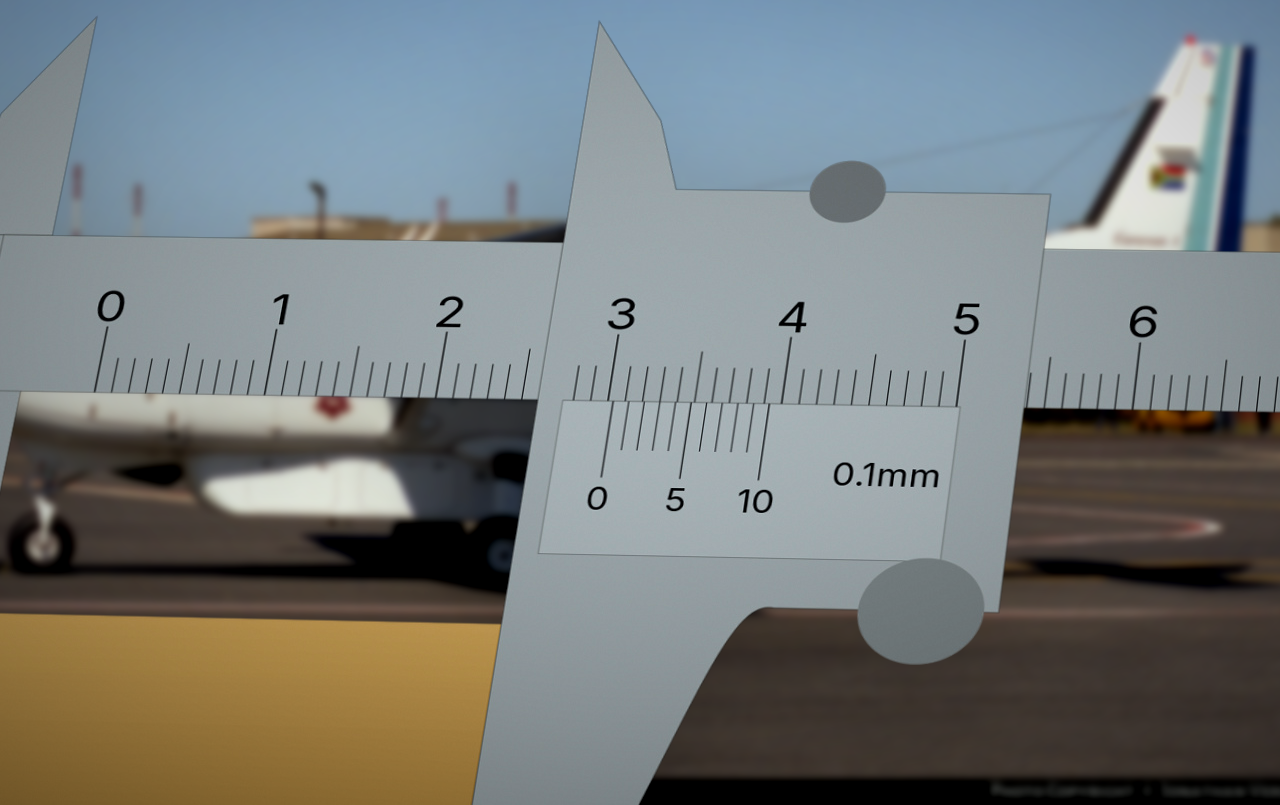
30.3 mm
